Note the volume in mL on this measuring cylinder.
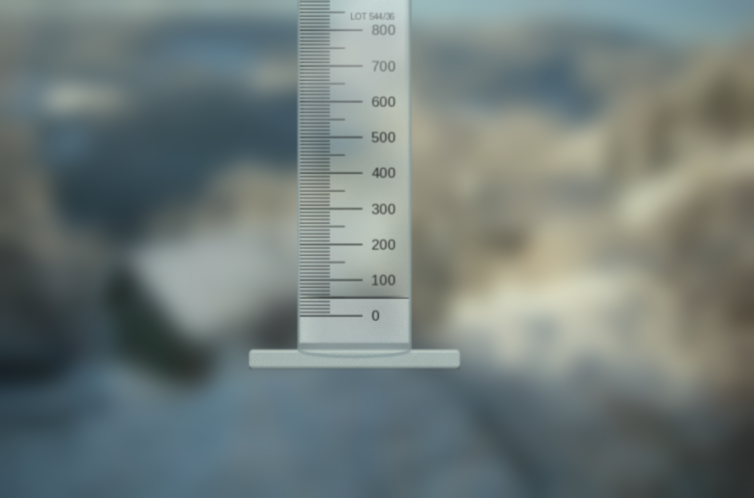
50 mL
